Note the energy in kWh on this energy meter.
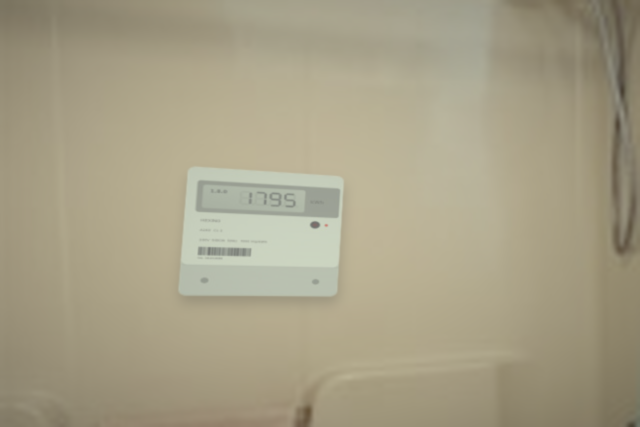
1795 kWh
